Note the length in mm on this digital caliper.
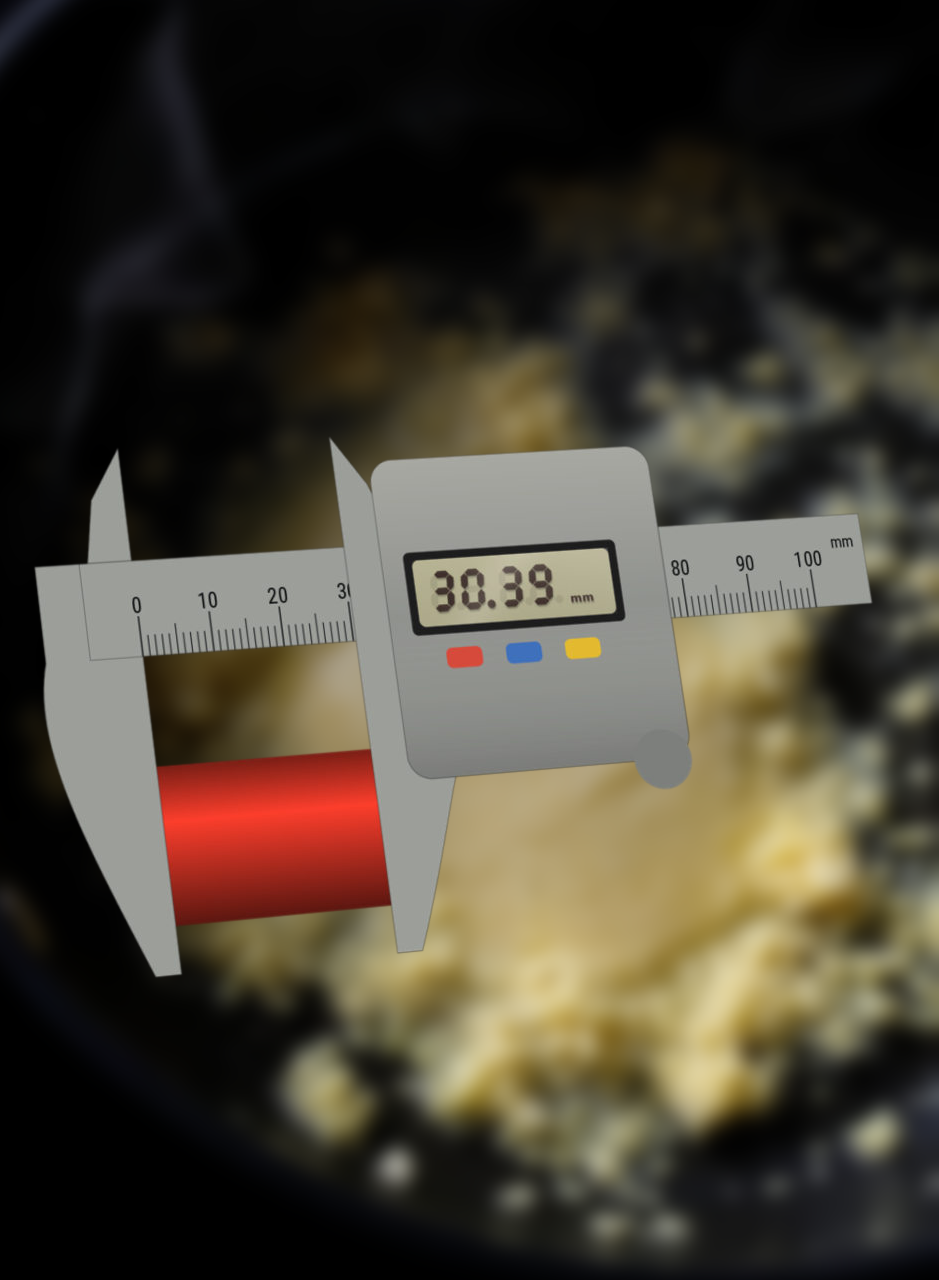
30.39 mm
